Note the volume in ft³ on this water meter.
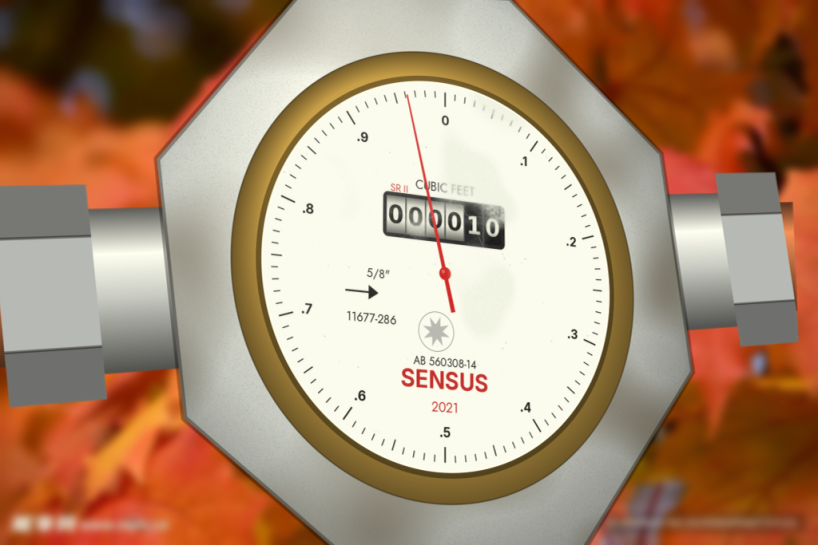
9.96 ft³
